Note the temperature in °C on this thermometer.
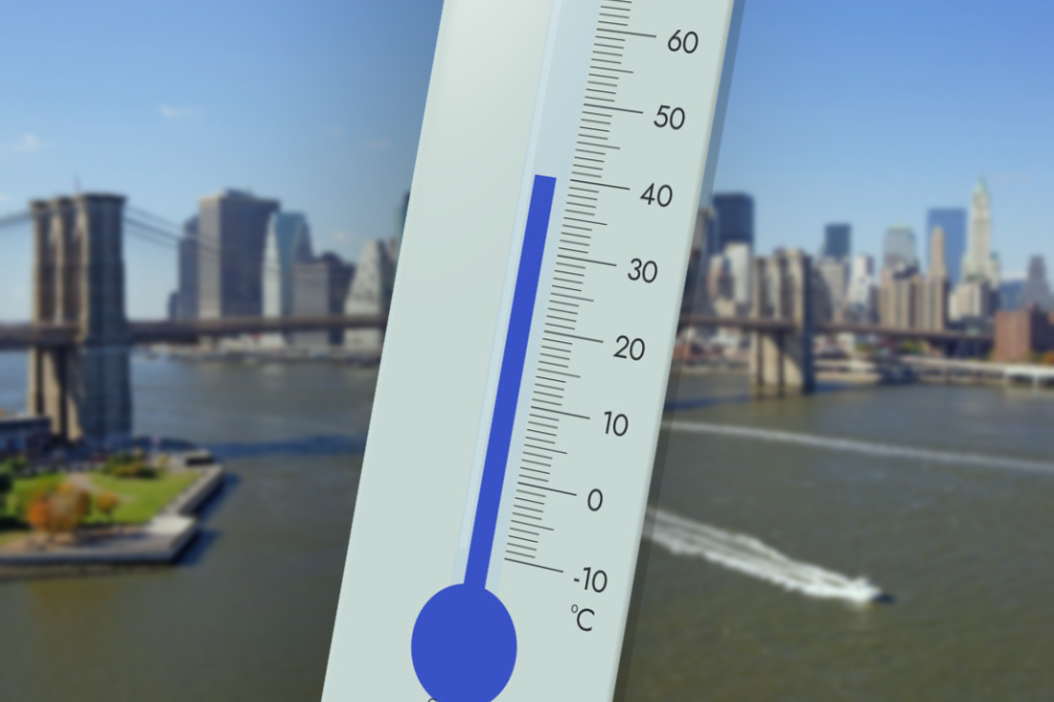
40 °C
